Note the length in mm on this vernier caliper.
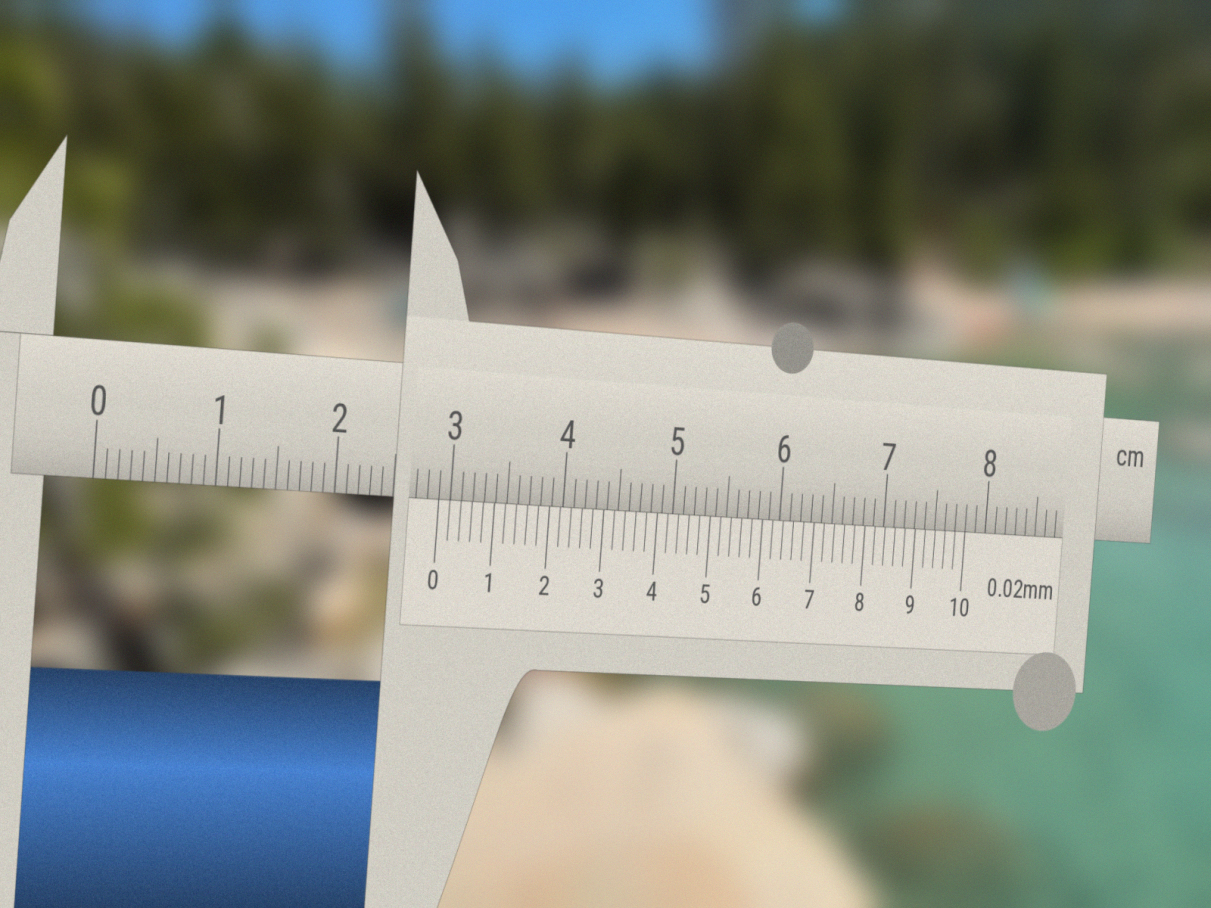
29.0 mm
